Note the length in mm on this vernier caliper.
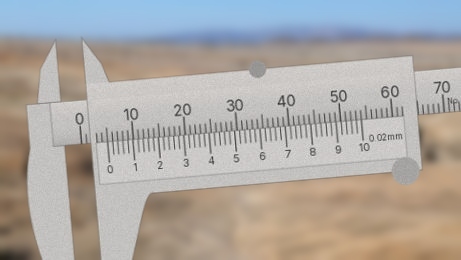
5.0 mm
